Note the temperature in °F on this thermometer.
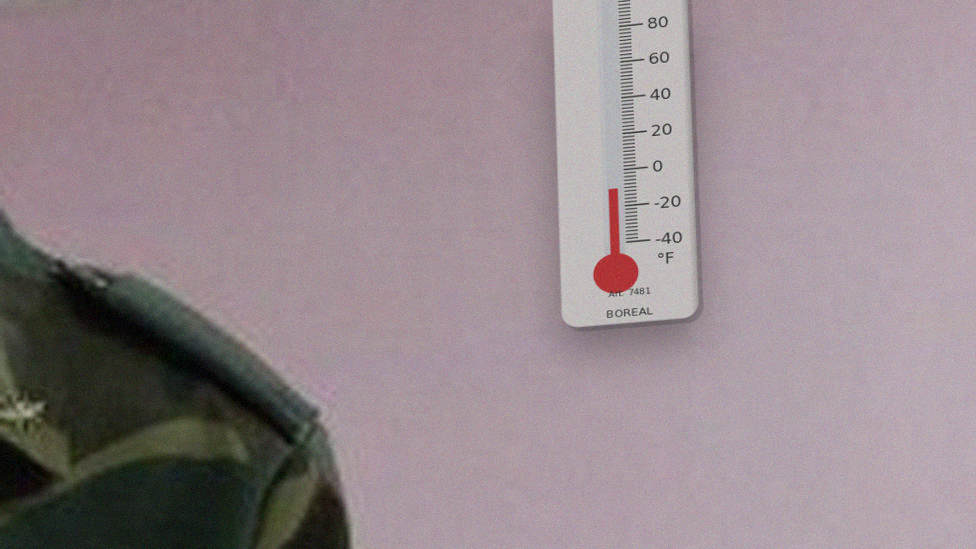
-10 °F
